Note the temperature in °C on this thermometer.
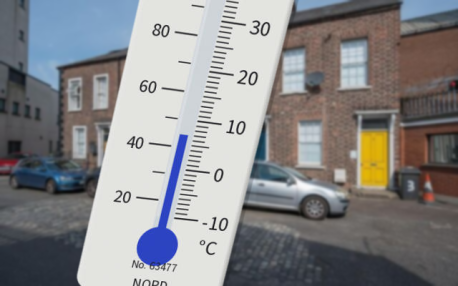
7 °C
